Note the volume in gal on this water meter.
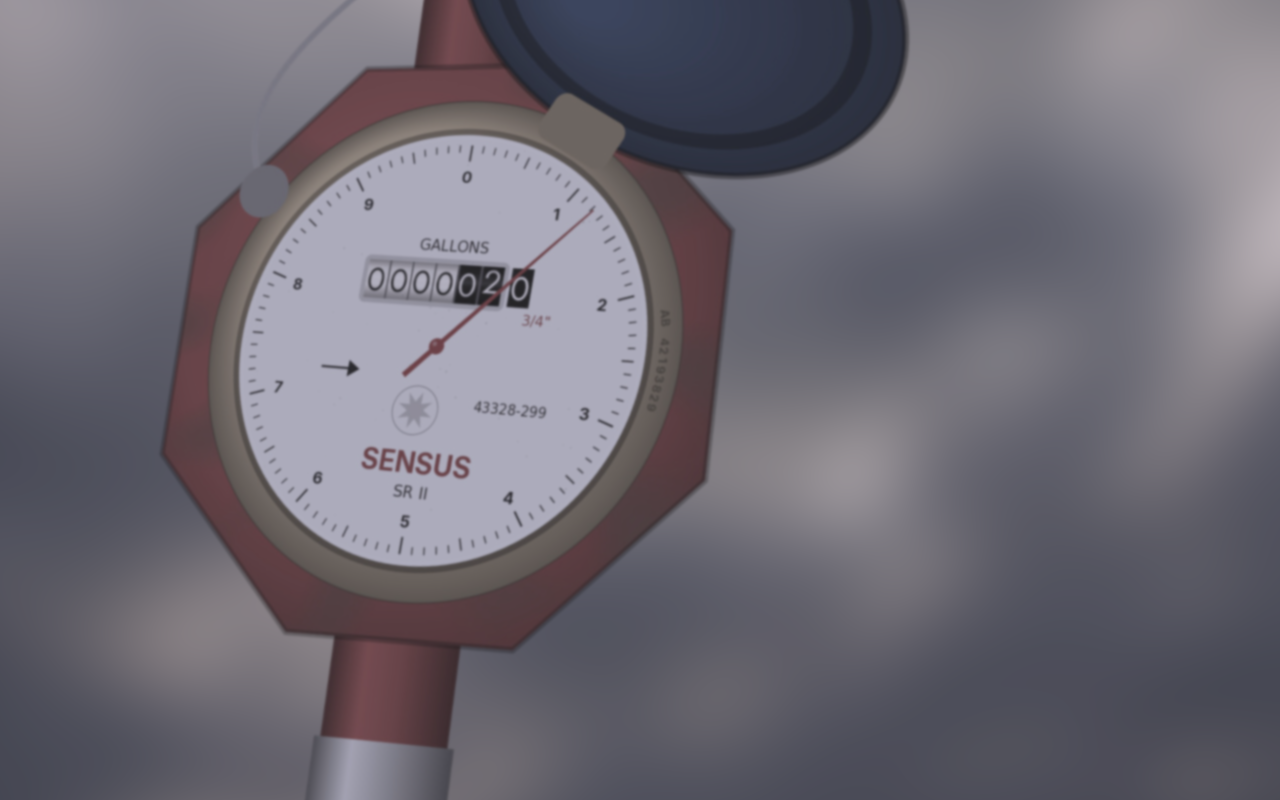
21.2 gal
